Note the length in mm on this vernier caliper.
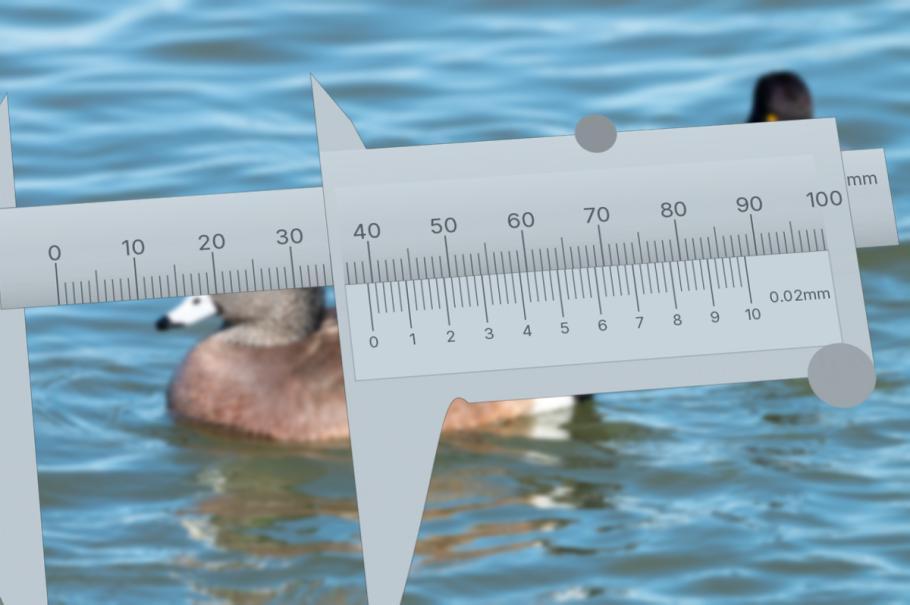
39.4 mm
